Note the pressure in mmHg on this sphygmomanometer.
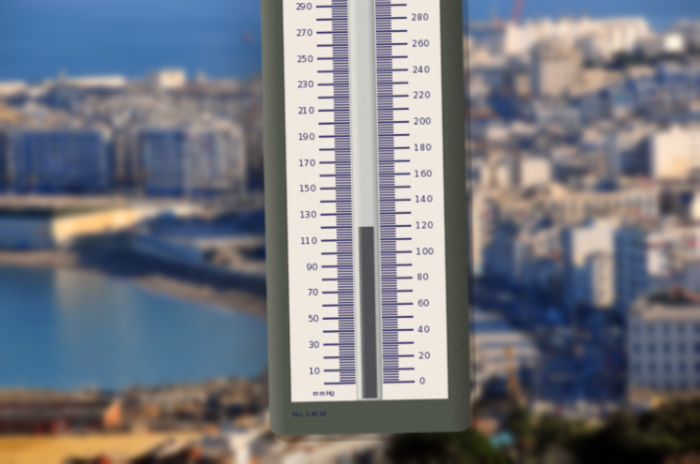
120 mmHg
